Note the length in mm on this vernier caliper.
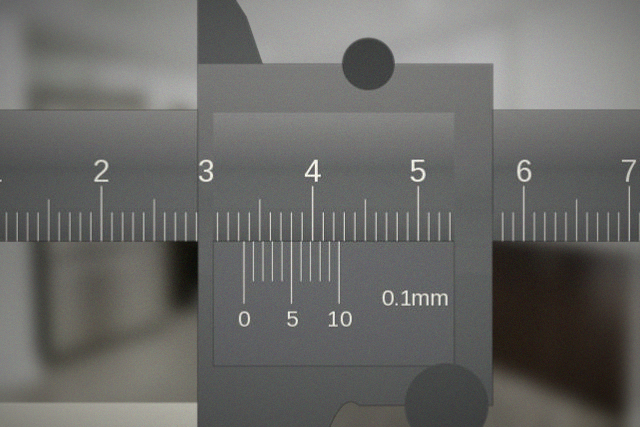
33.5 mm
